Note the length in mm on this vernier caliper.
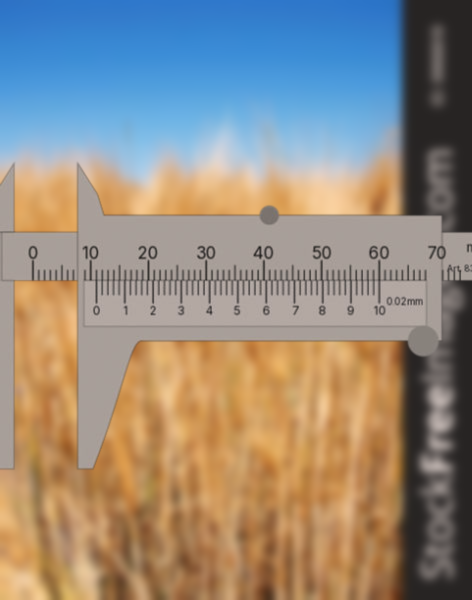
11.0 mm
